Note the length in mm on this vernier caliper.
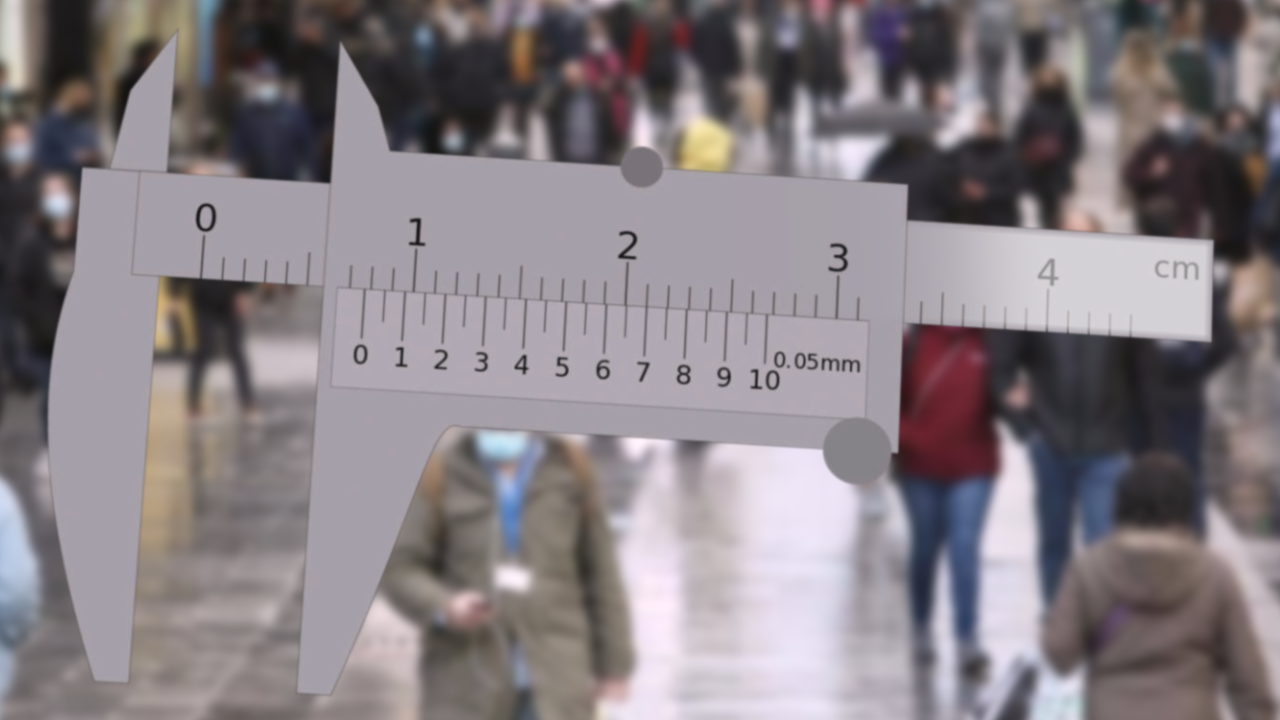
7.7 mm
